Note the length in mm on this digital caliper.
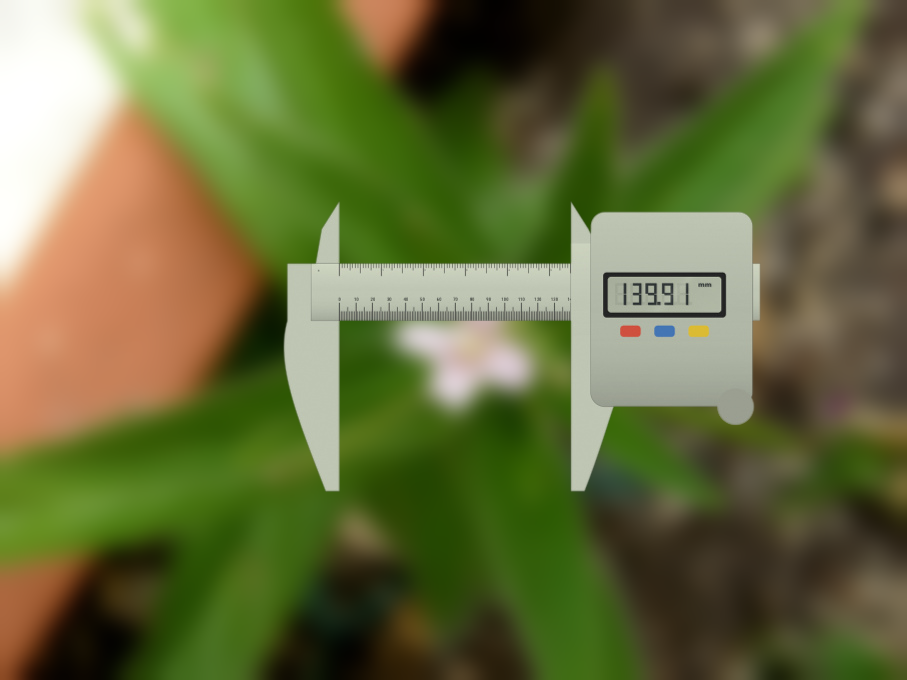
139.91 mm
